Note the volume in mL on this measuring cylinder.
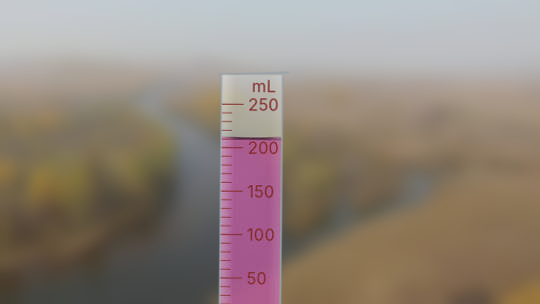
210 mL
